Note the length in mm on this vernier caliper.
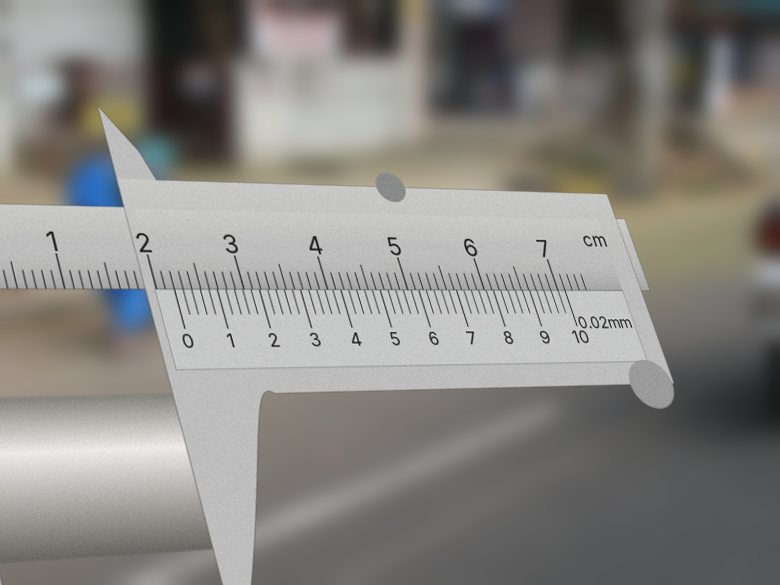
22.0 mm
